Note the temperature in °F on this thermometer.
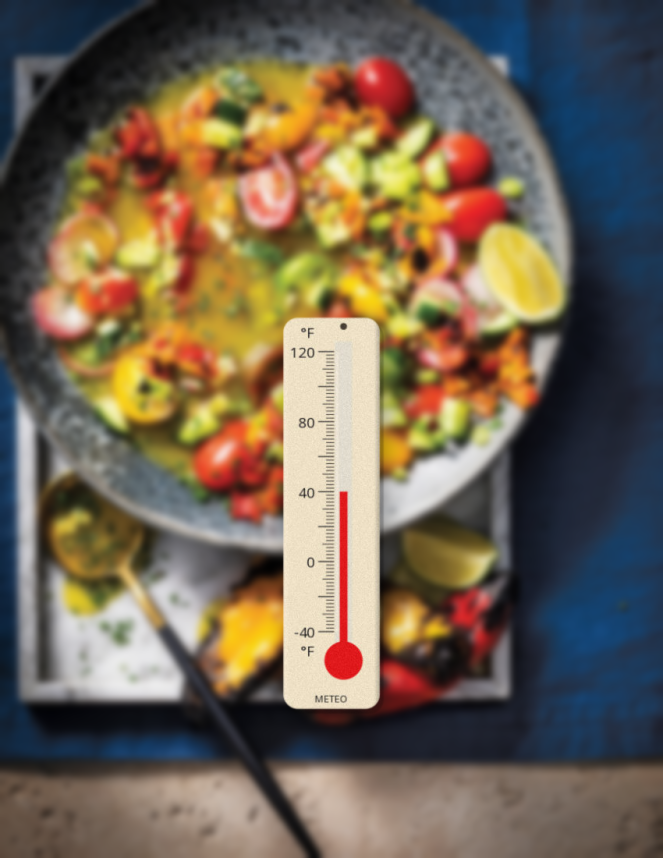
40 °F
